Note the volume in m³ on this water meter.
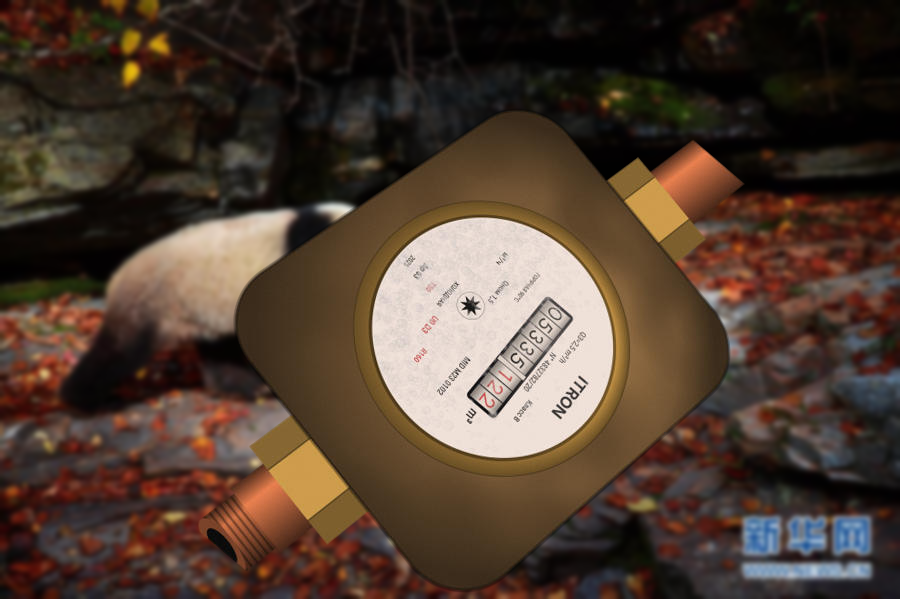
5335.122 m³
